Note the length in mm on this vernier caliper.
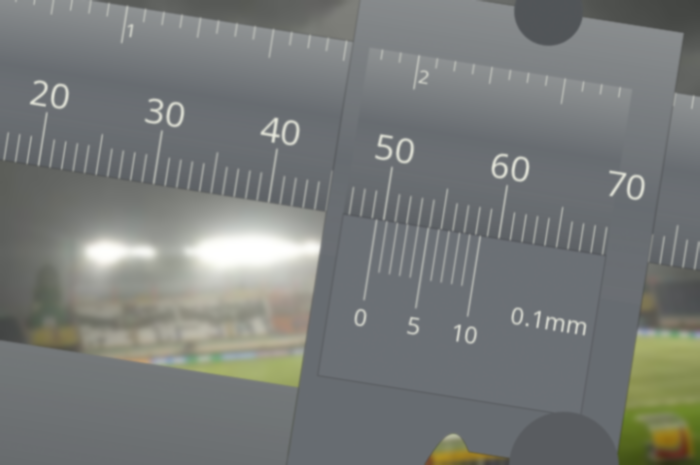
49.4 mm
